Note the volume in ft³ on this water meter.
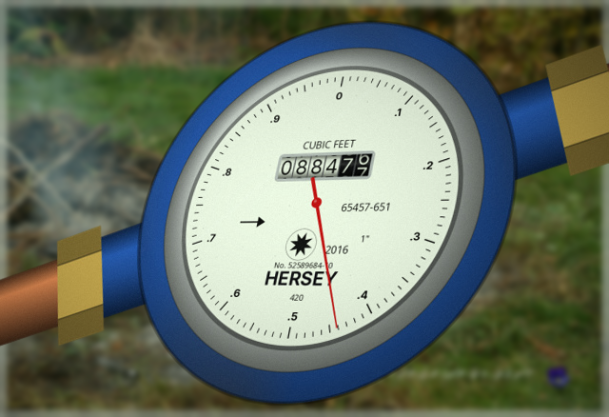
88476.44 ft³
